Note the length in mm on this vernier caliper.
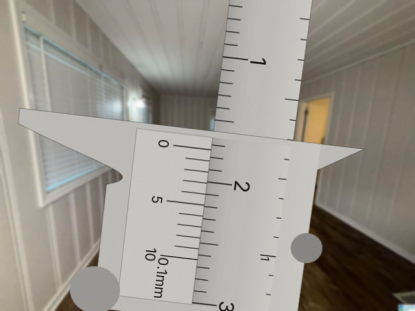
17.4 mm
